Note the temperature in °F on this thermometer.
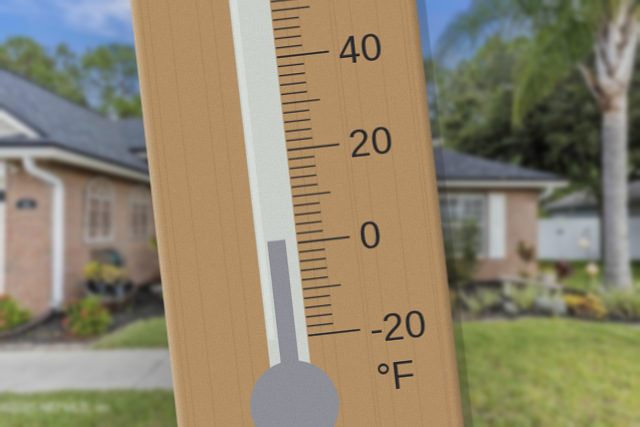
1 °F
